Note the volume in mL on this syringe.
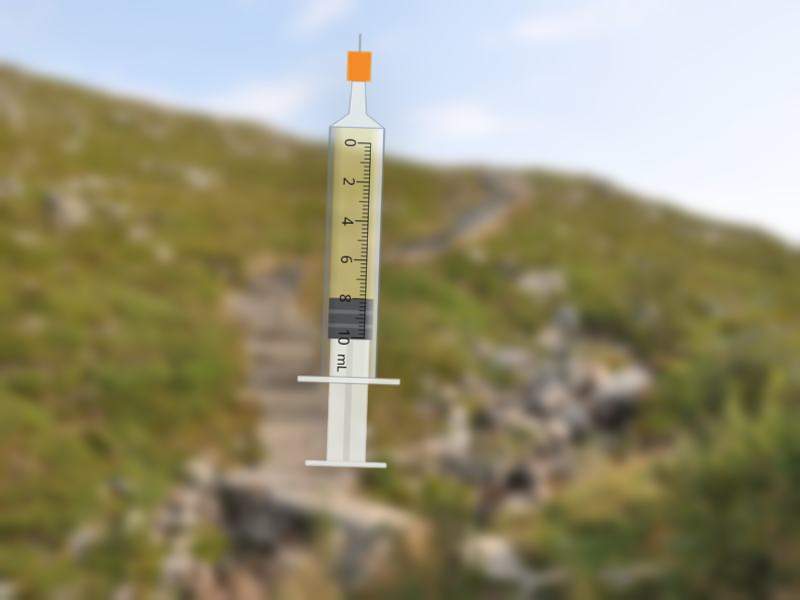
8 mL
